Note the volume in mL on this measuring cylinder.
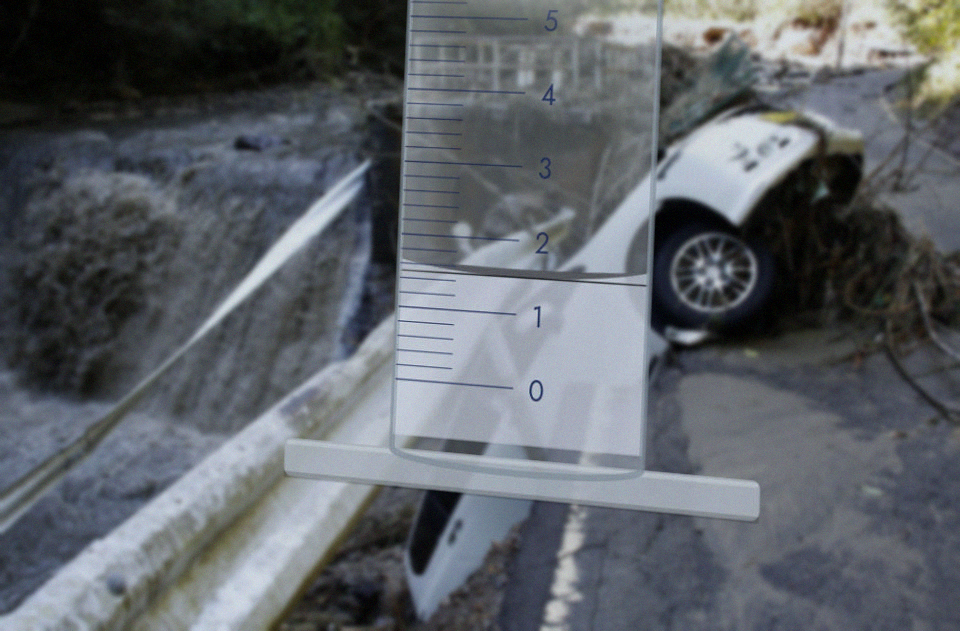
1.5 mL
